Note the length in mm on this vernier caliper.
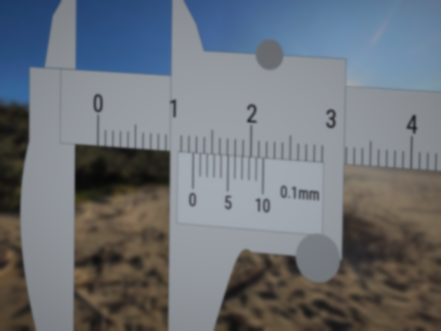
12.6 mm
